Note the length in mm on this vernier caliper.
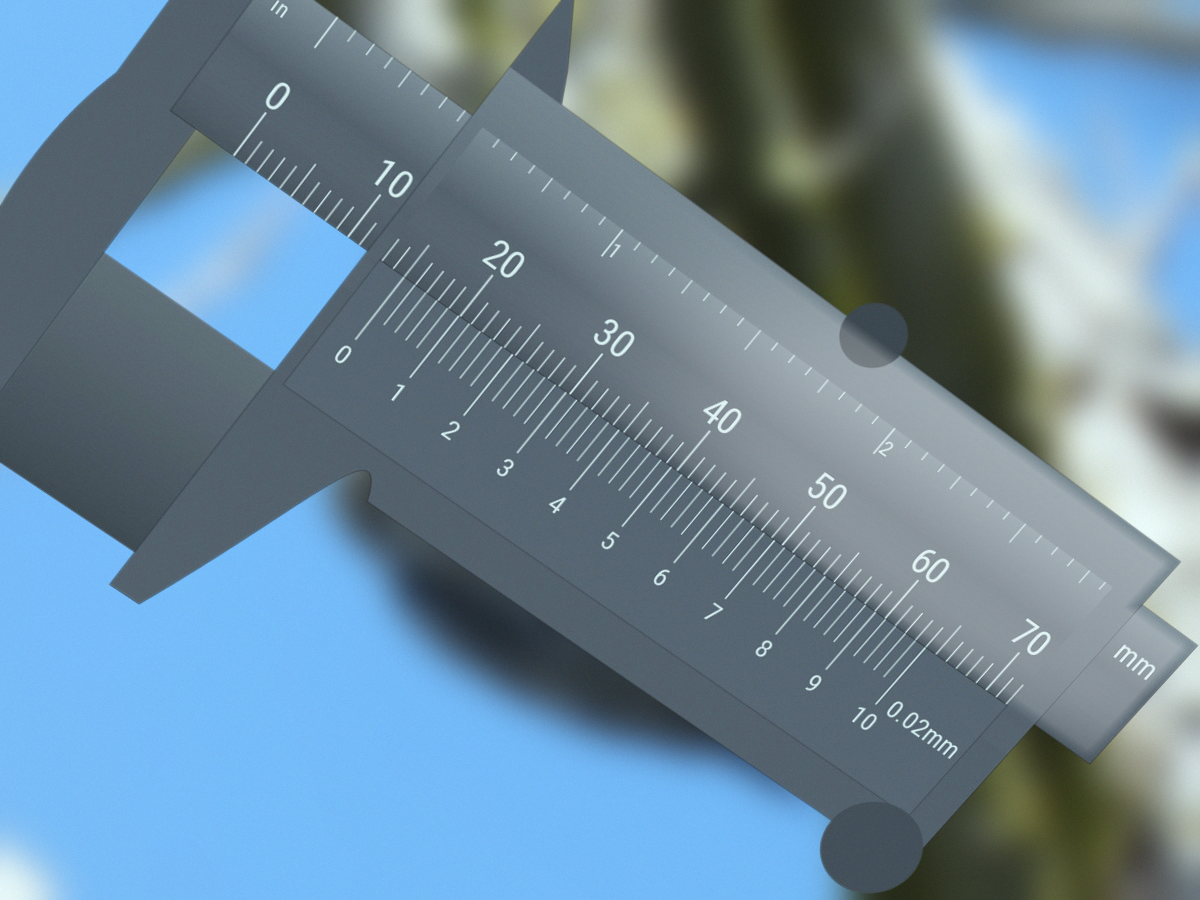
15.0 mm
